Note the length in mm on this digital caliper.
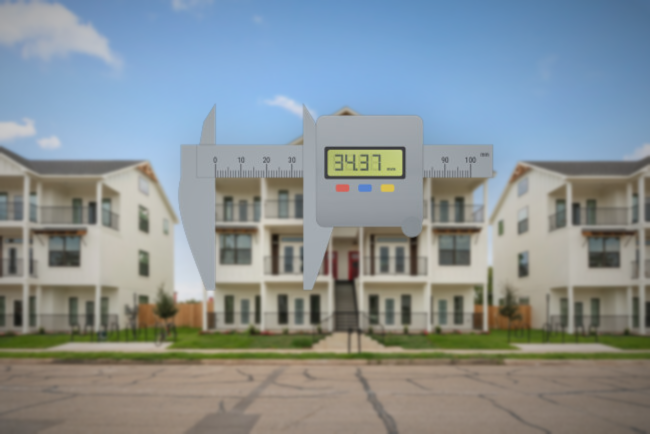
34.37 mm
